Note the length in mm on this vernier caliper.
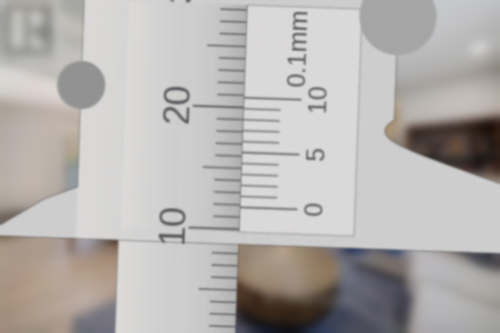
11.8 mm
